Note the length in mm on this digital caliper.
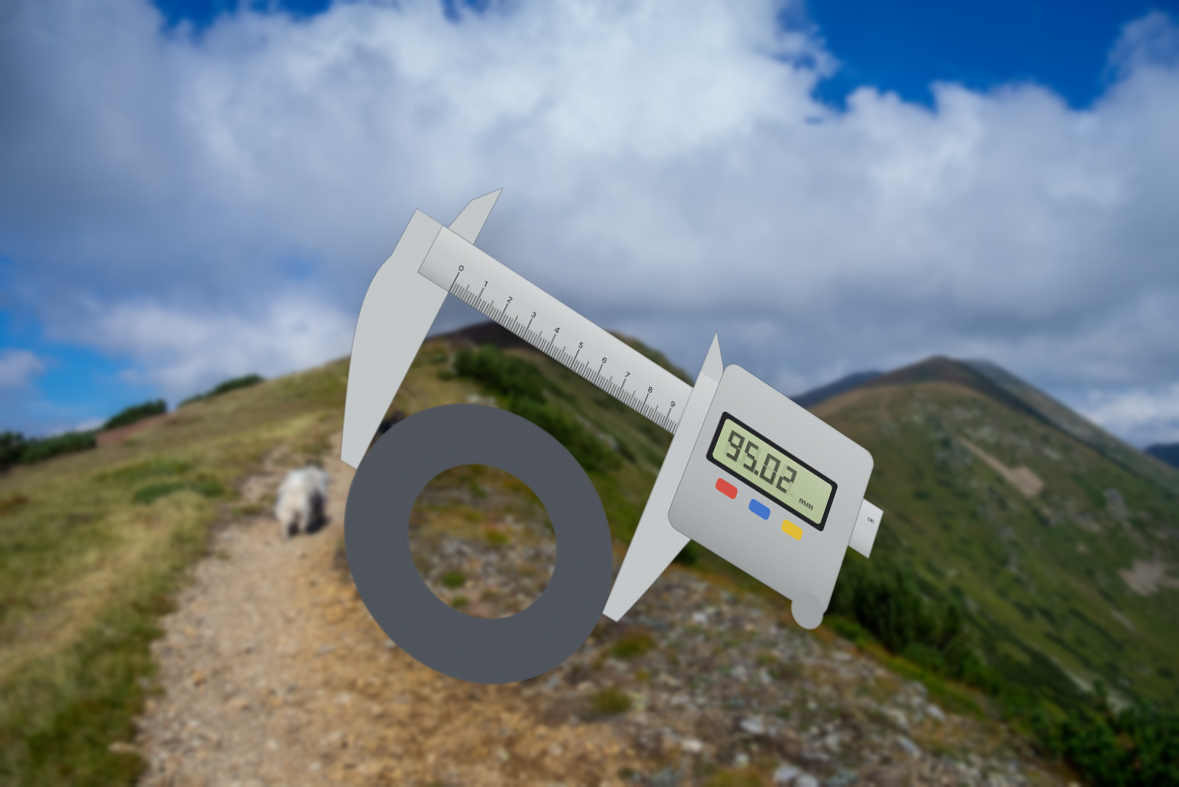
95.02 mm
